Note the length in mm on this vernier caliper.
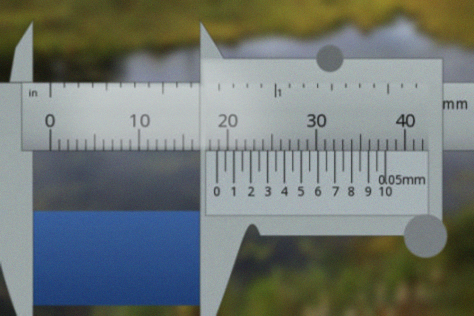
18.8 mm
